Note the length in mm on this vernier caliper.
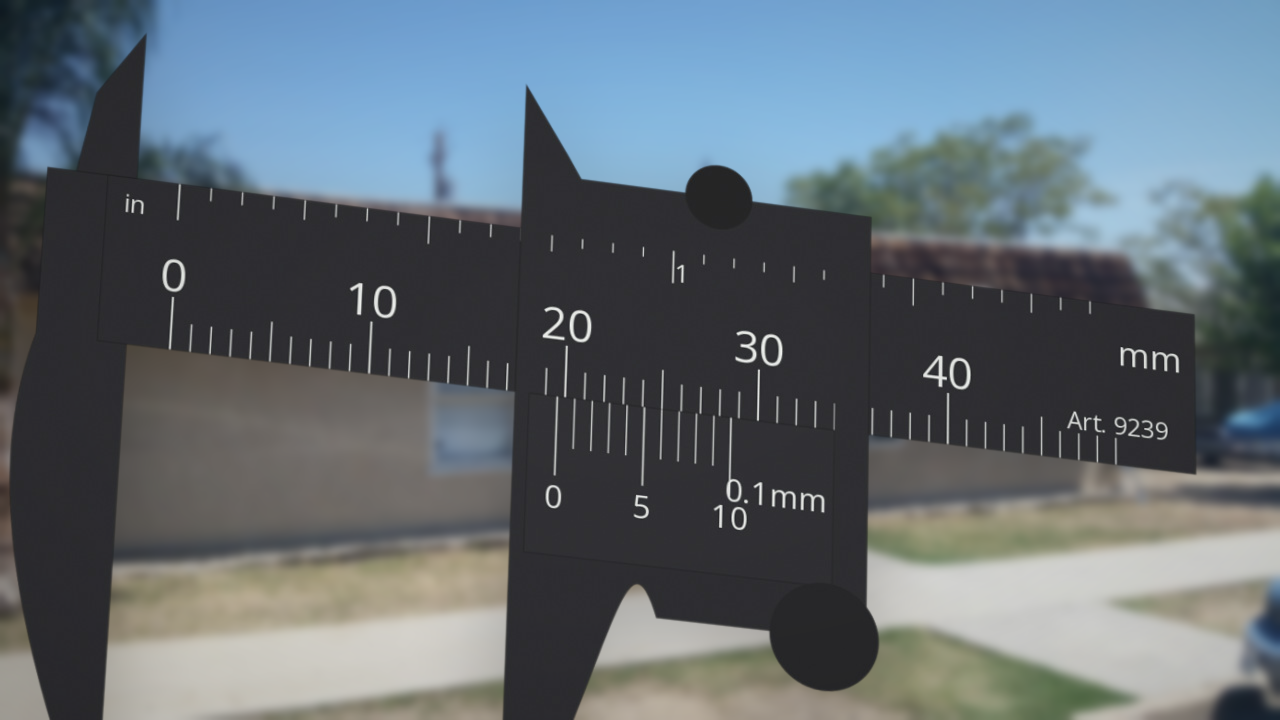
19.6 mm
